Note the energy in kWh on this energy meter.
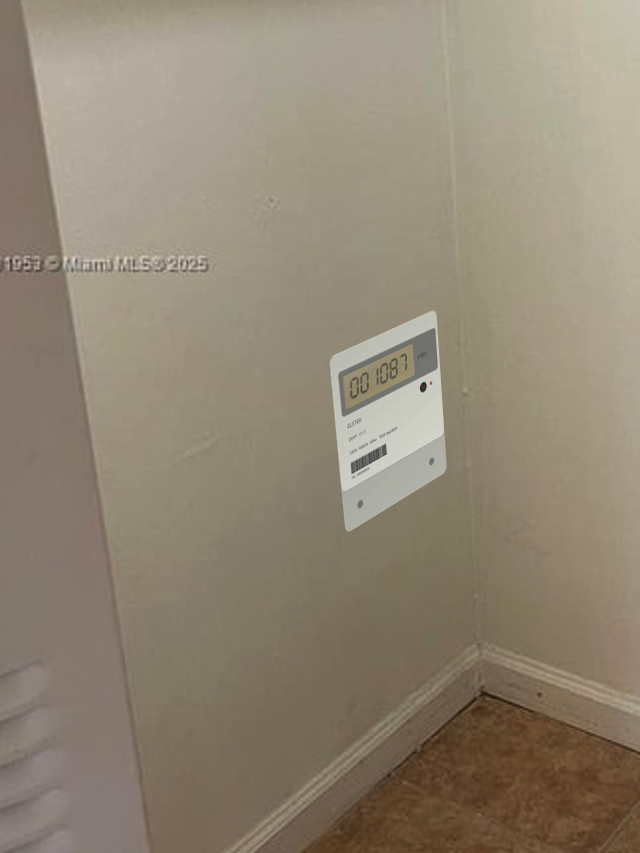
1087 kWh
